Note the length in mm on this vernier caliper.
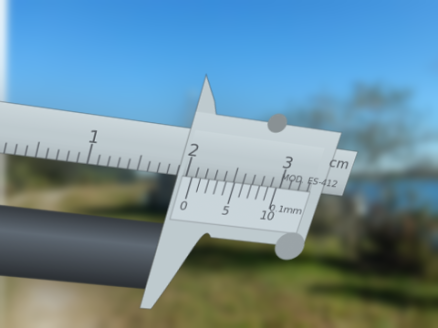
20.6 mm
